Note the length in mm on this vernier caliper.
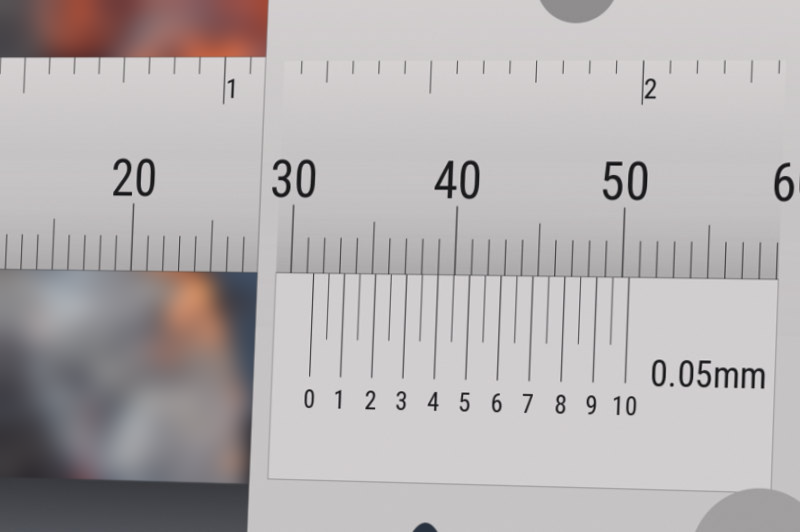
31.4 mm
